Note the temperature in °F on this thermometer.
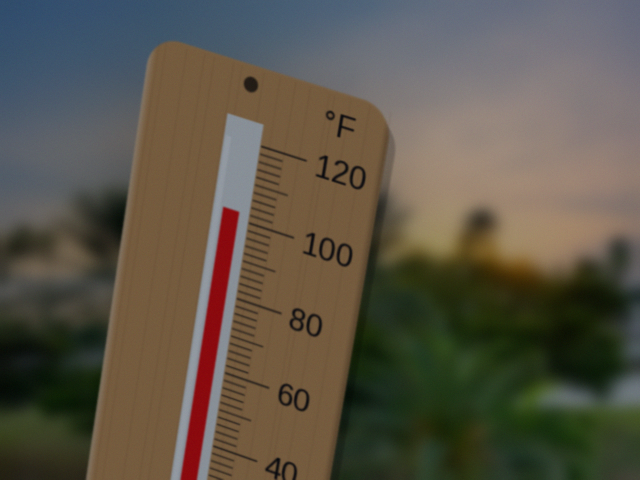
102 °F
